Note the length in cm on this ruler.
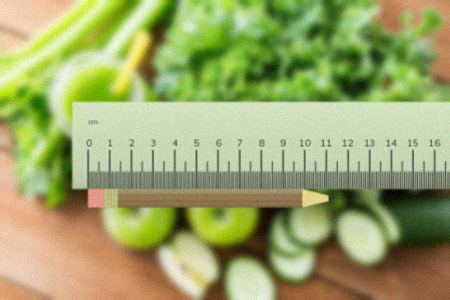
11.5 cm
